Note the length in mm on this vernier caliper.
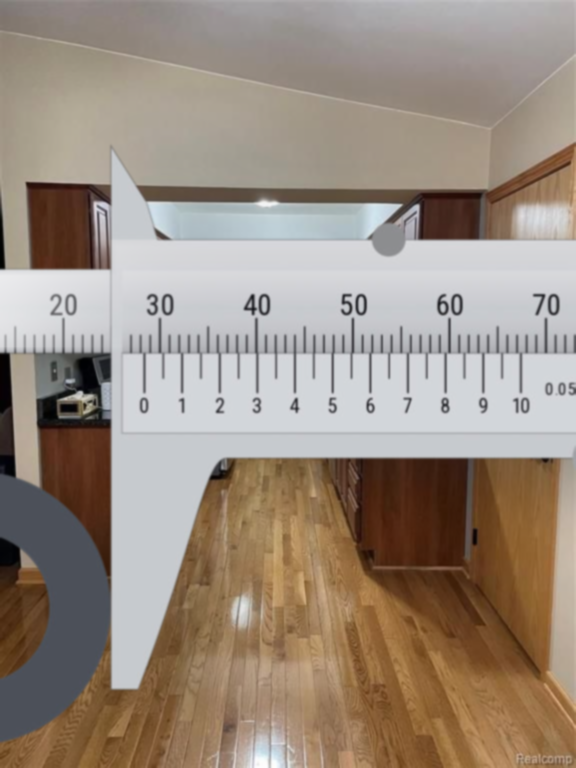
28.4 mm
